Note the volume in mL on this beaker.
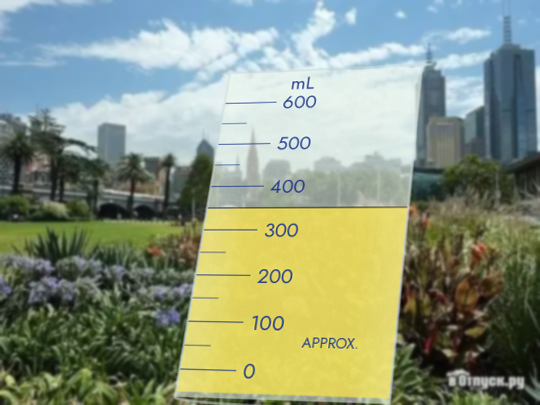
350 mL
